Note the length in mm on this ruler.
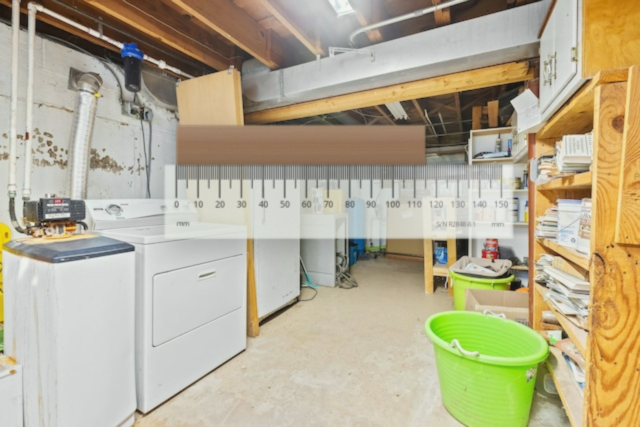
115 mm
